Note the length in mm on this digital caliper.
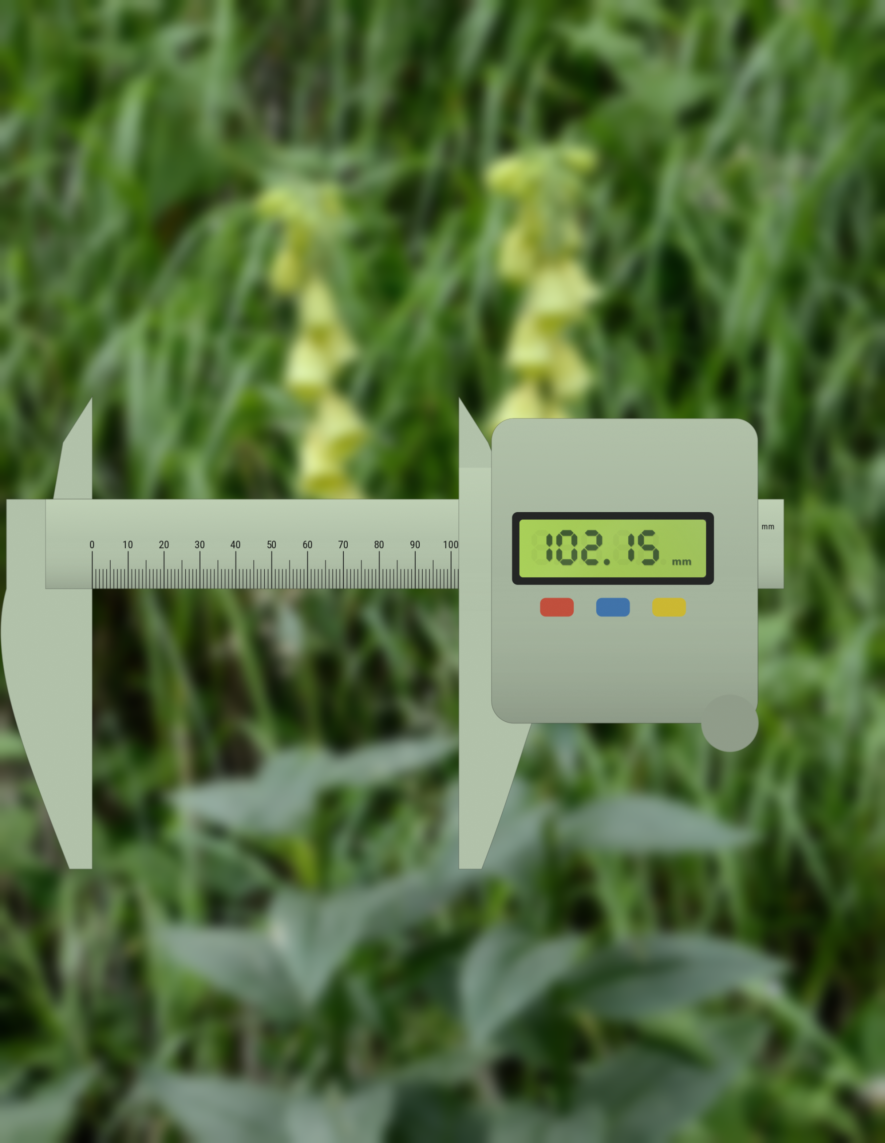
102.15 mm
